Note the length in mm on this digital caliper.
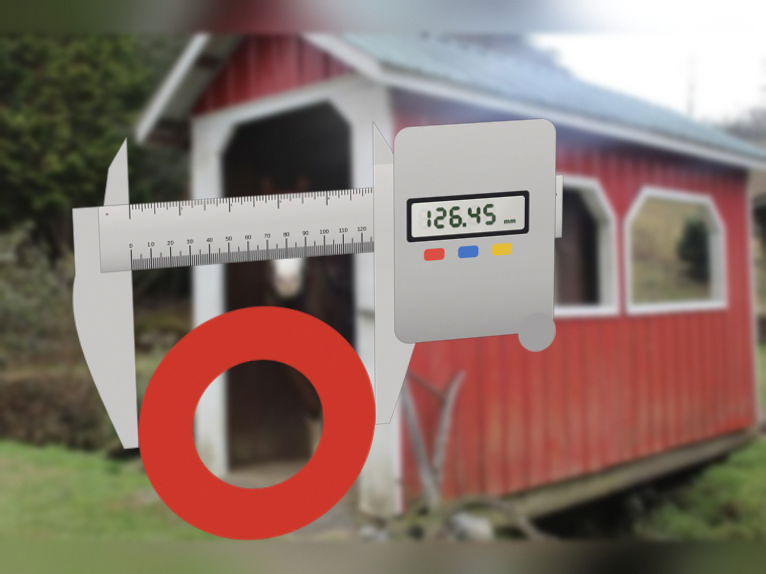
126.45 mm
